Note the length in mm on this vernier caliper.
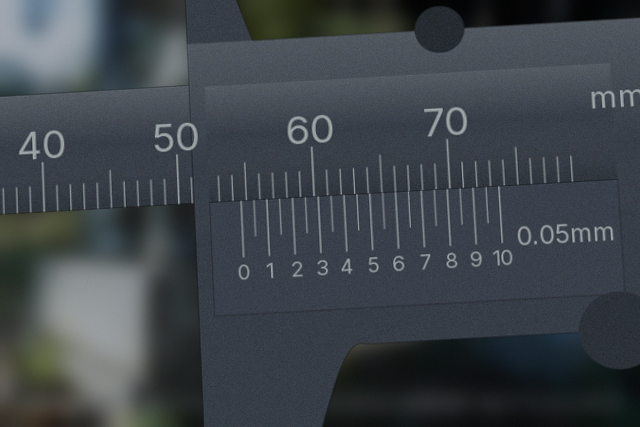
54.6 mm
